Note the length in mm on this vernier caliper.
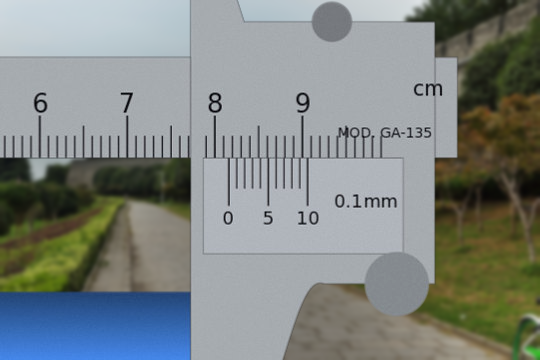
81.6 mm
